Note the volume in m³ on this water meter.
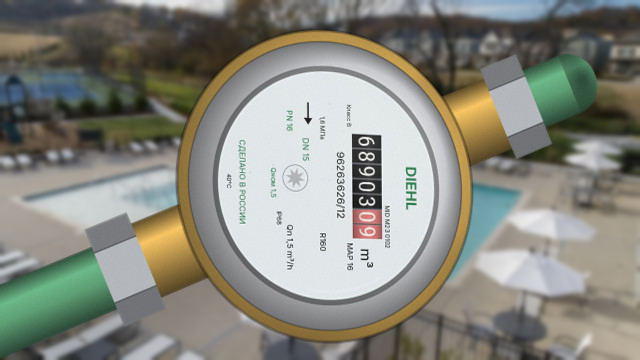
68903.09 m³
